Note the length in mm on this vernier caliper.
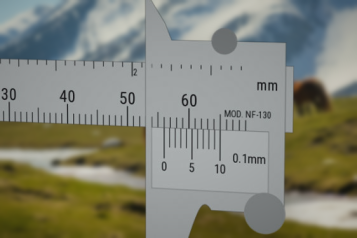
56.0 mm
